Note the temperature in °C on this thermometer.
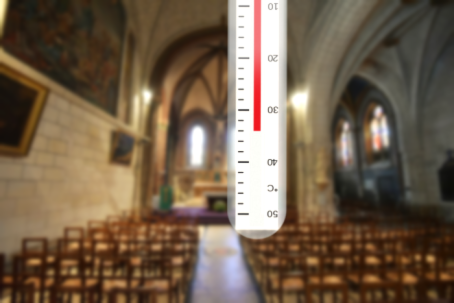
34 °C
